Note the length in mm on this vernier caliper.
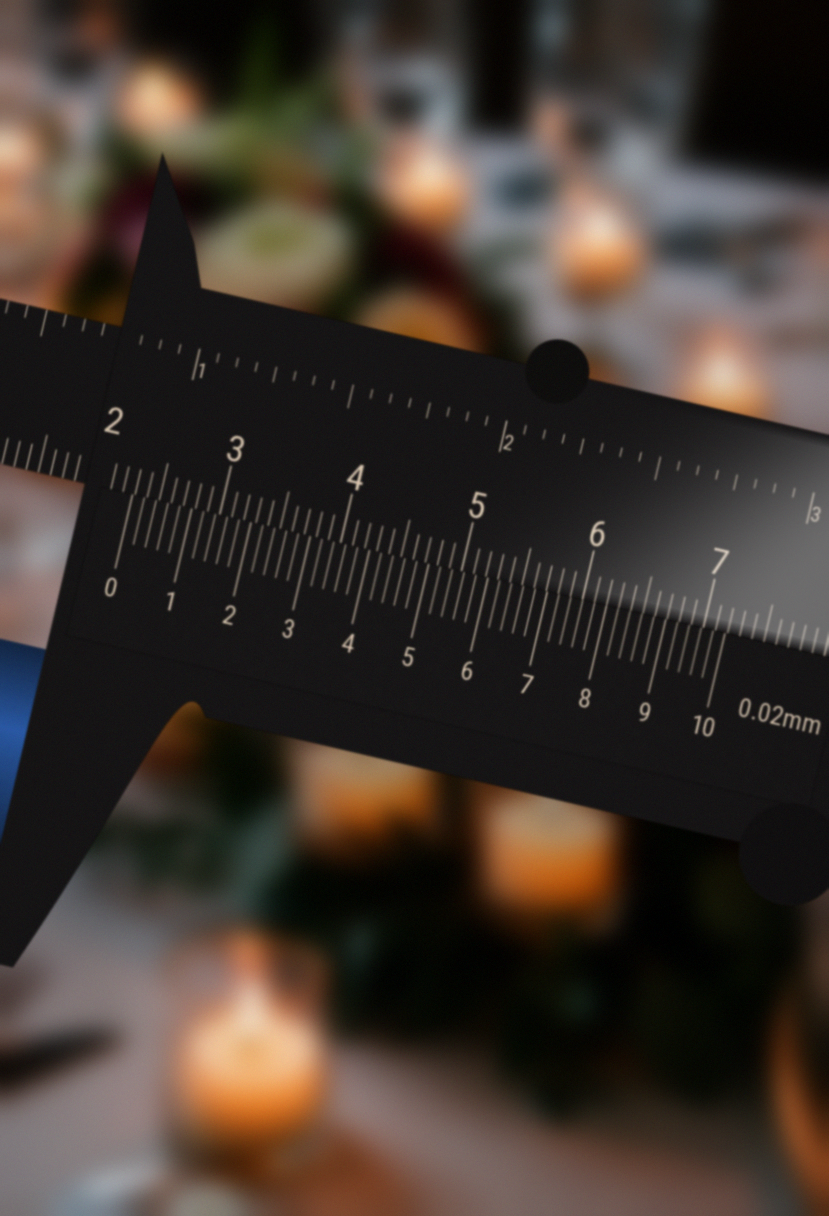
22.8 mm
